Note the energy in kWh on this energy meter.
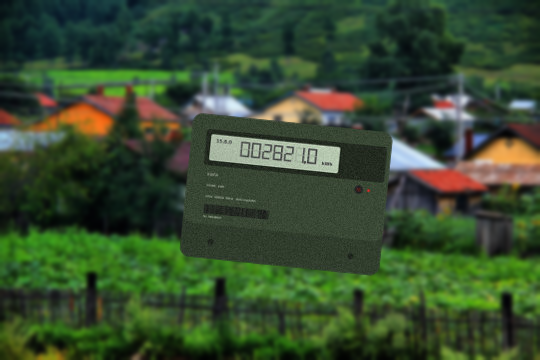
2821.0 kWh
